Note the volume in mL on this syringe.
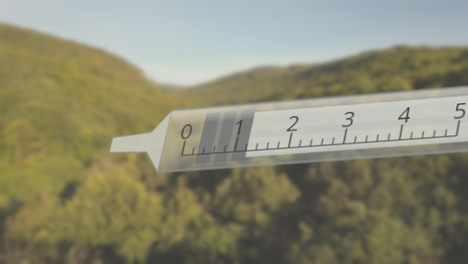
0.3 mL
